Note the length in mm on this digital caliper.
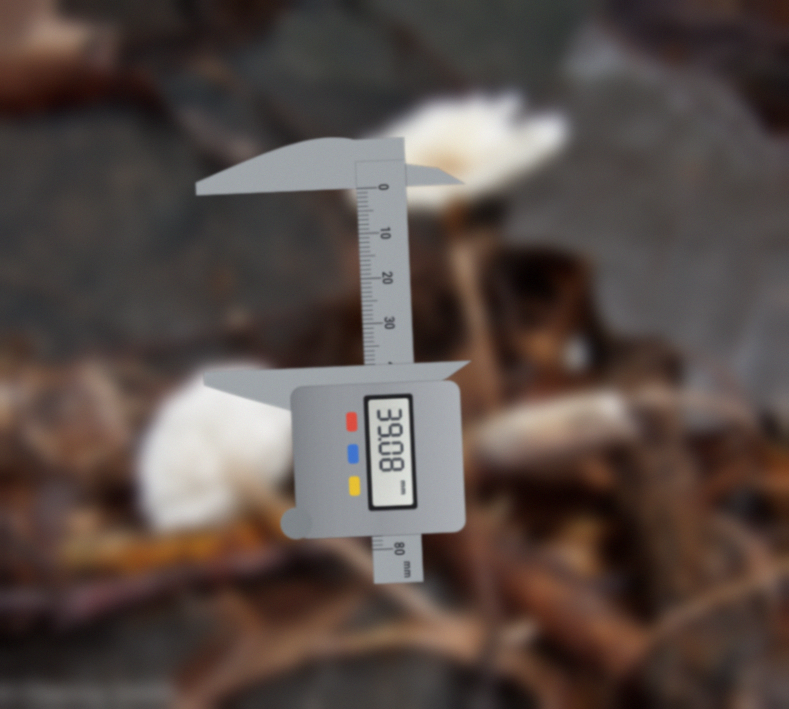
39.08 mm
